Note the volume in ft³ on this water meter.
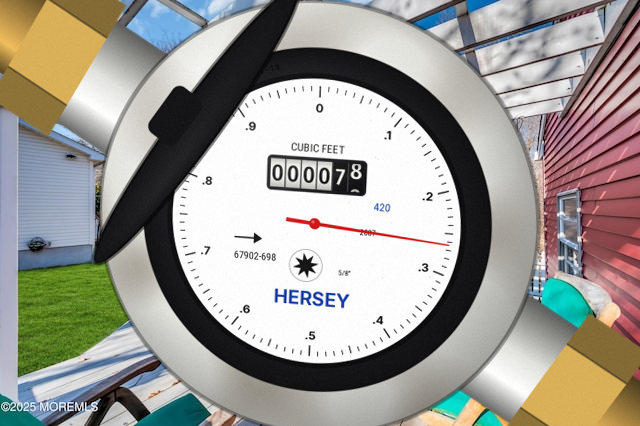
78.26 ft³
